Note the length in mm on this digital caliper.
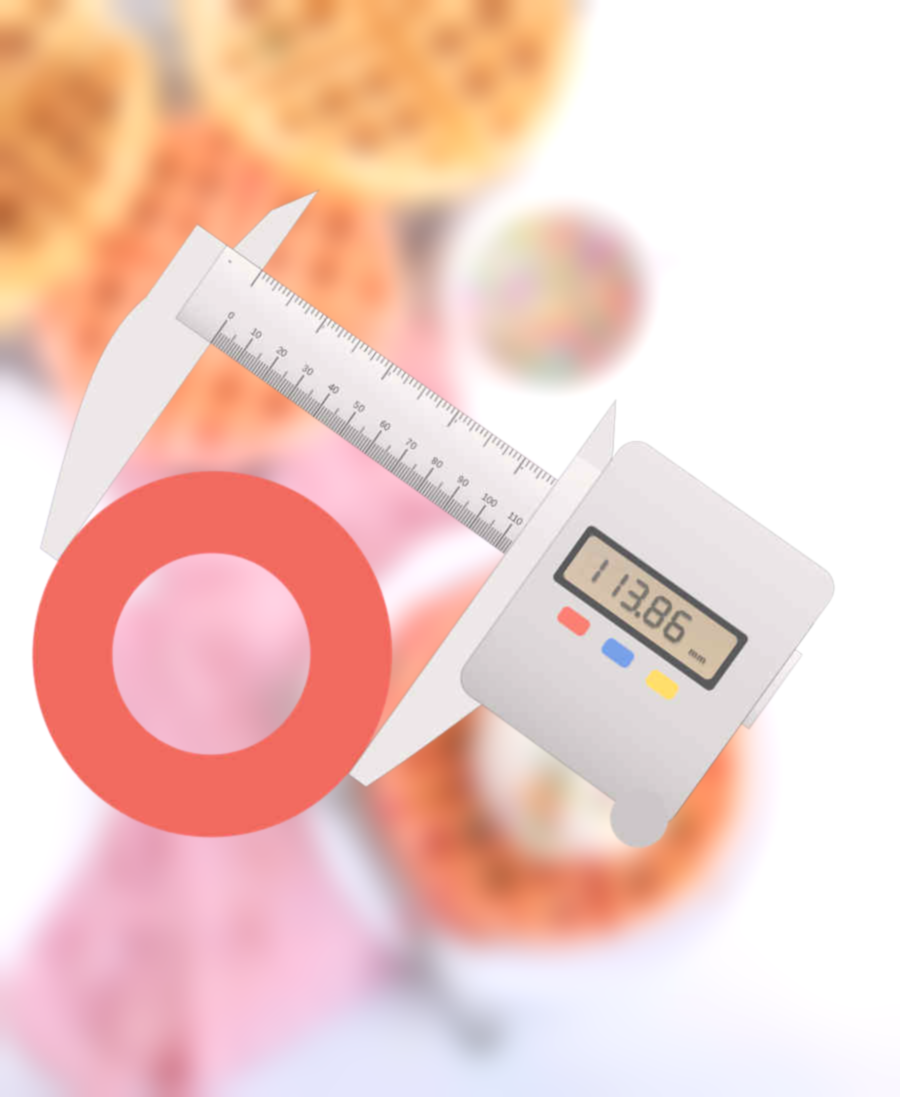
113.86 mm
